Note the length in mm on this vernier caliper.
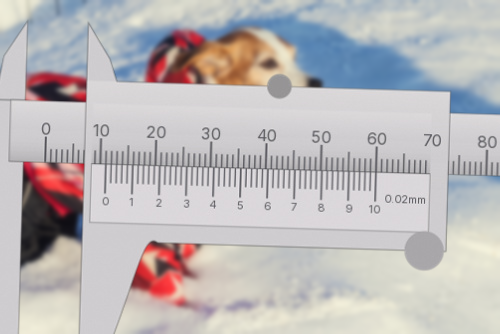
11.0 mm
